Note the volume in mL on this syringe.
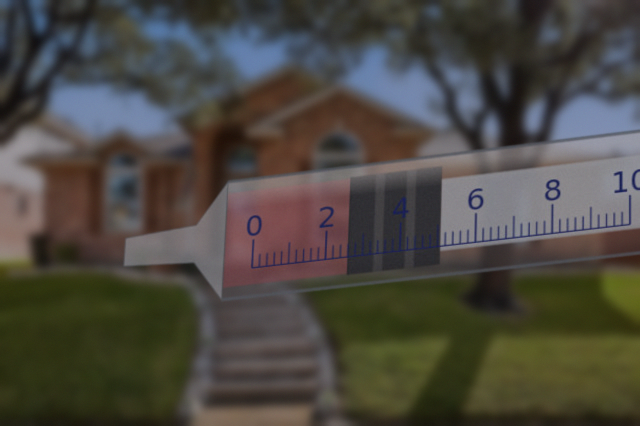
2.6 mL
